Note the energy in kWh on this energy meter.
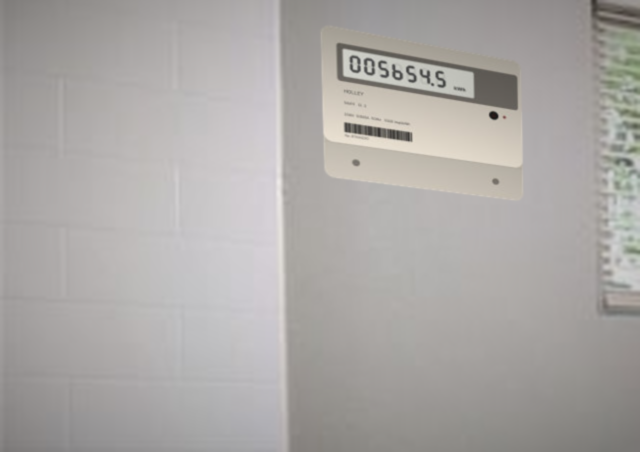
5654.5 kWh
